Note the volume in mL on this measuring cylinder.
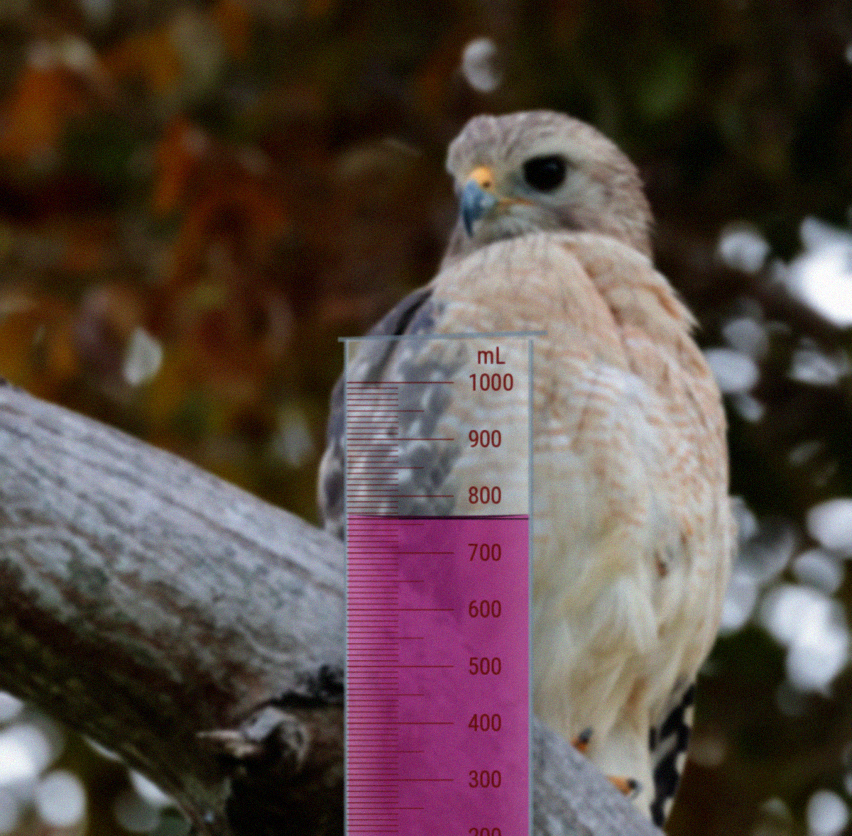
760 mL
